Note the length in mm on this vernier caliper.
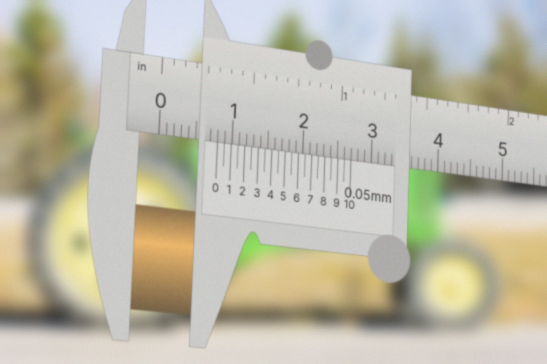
8.0 mm
